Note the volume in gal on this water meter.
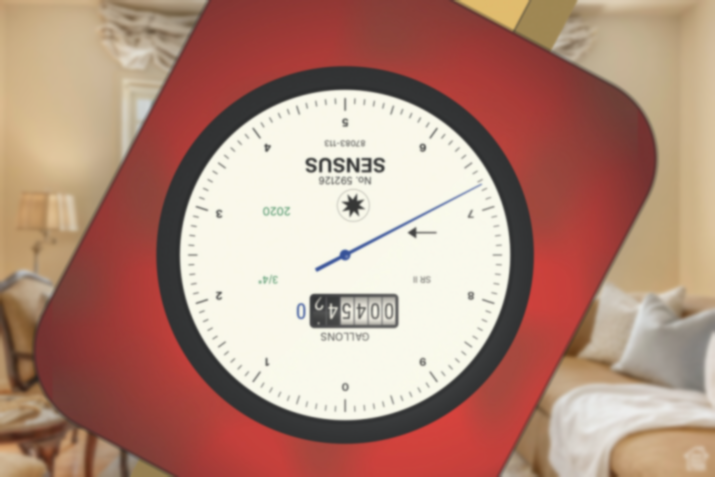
45416.7 gal
